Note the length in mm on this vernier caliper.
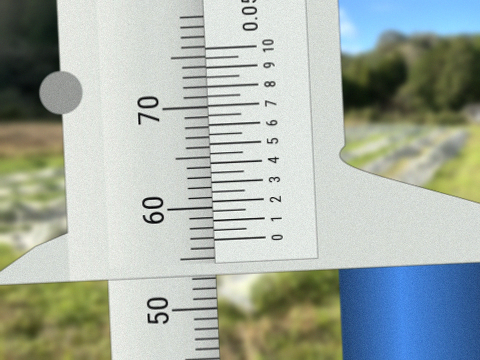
56.8 mm
